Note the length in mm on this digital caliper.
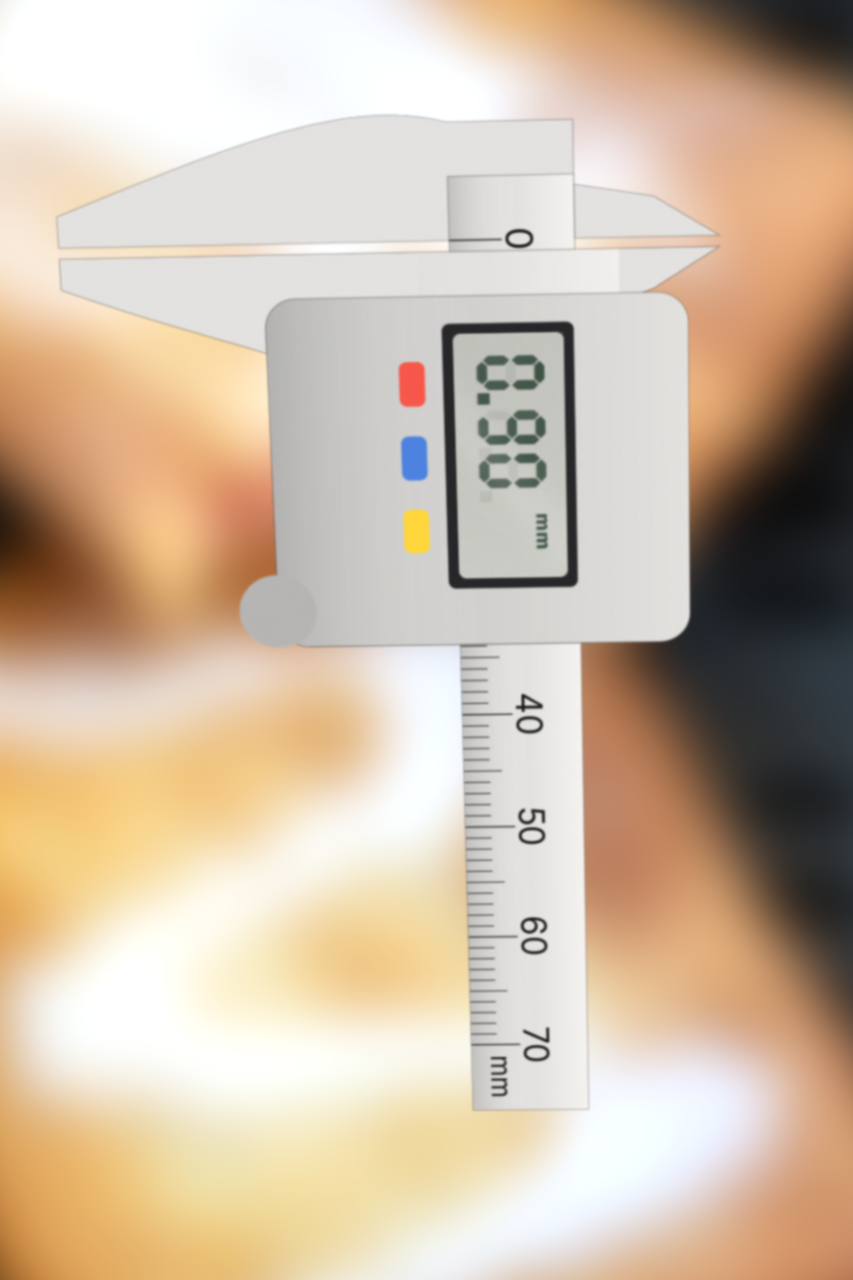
0.90 mm
